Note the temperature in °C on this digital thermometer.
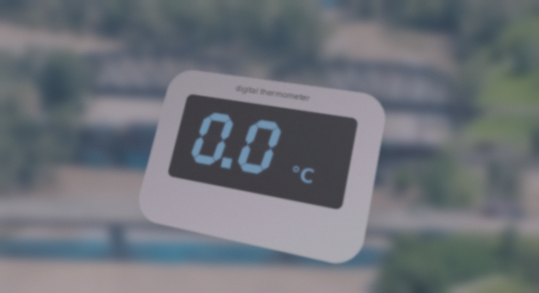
0.0 °C
